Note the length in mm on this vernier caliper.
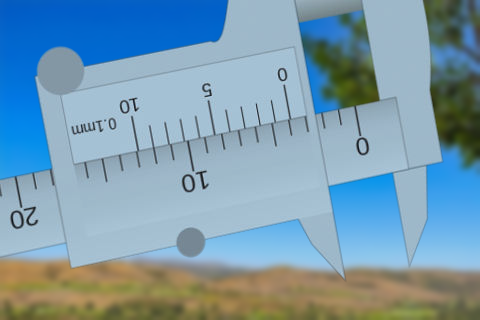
3.9 mm
